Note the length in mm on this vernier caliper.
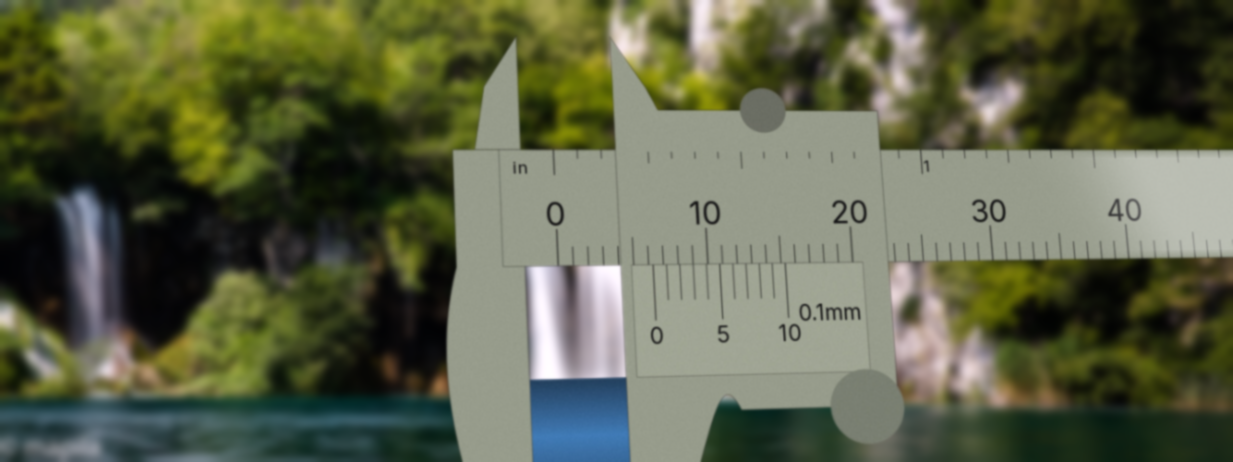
6.3 mm
